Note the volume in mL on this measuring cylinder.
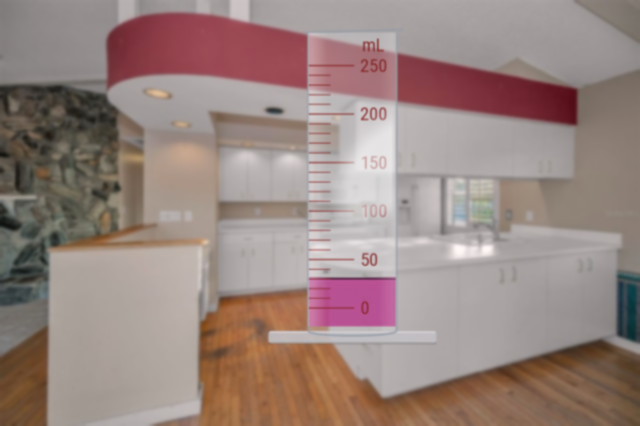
30 mL
